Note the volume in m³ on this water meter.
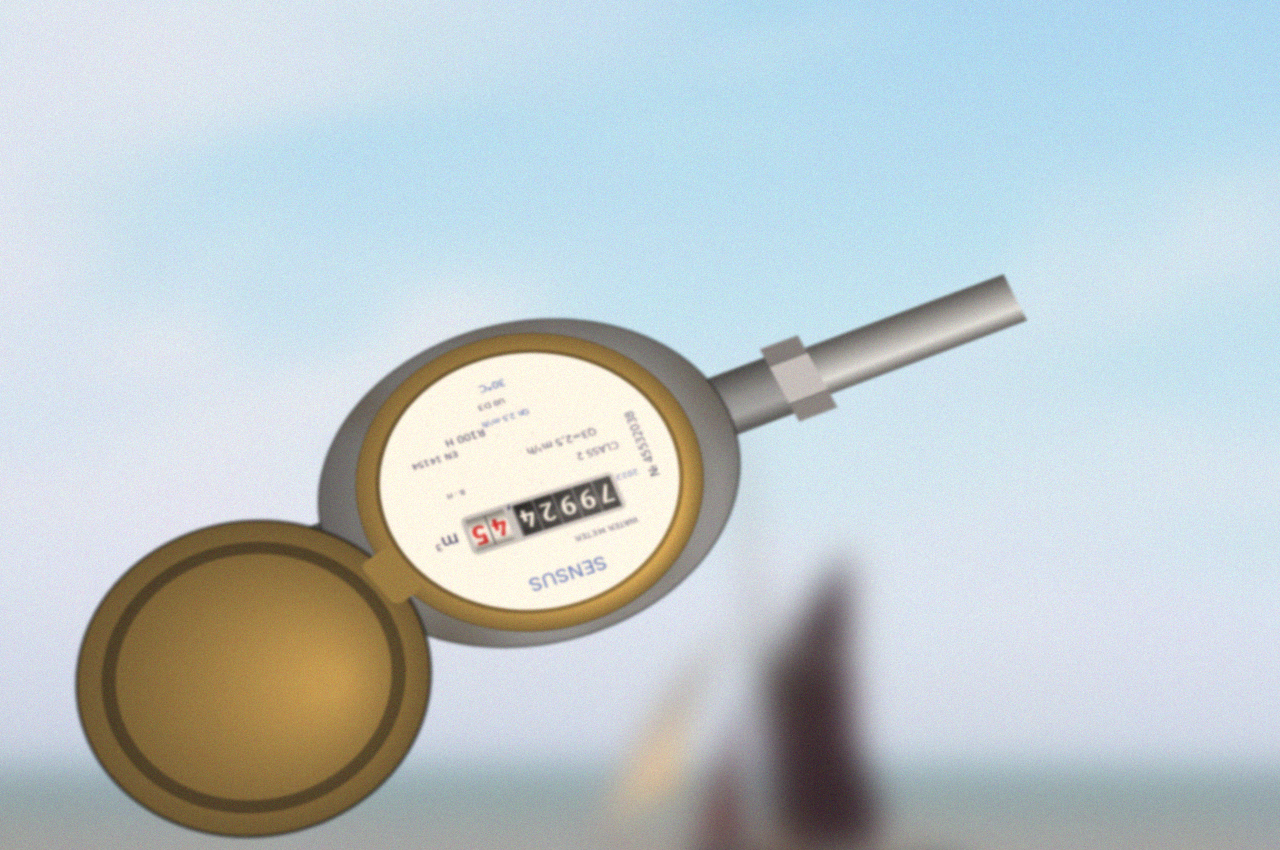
79924.45 m³
